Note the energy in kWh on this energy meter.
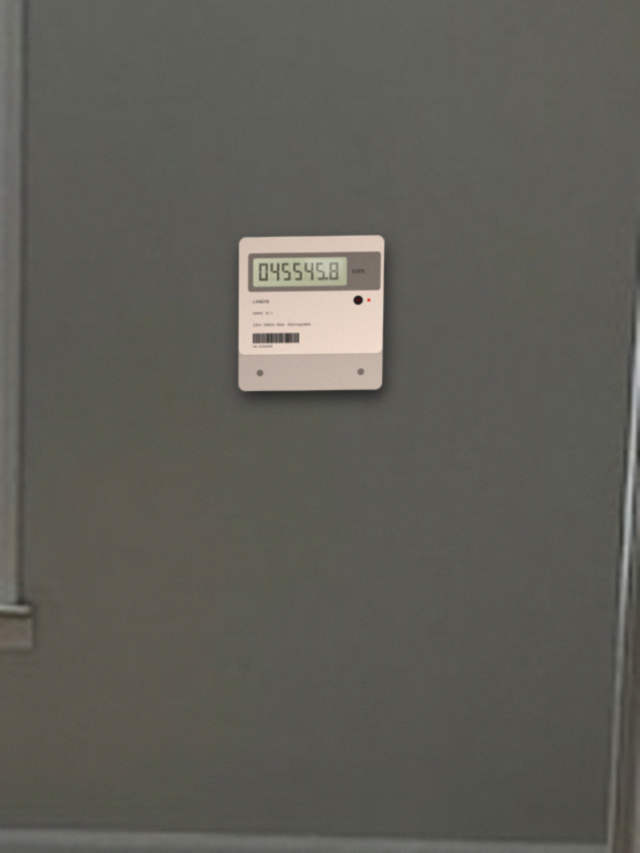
45545.8 kWh
